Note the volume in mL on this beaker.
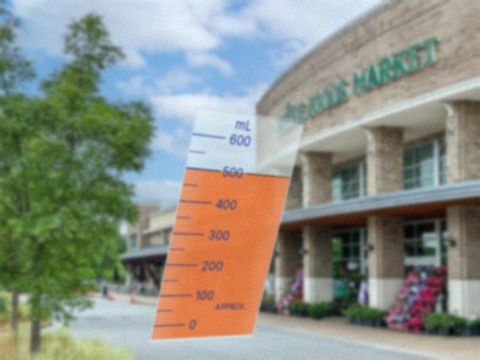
500 mL
